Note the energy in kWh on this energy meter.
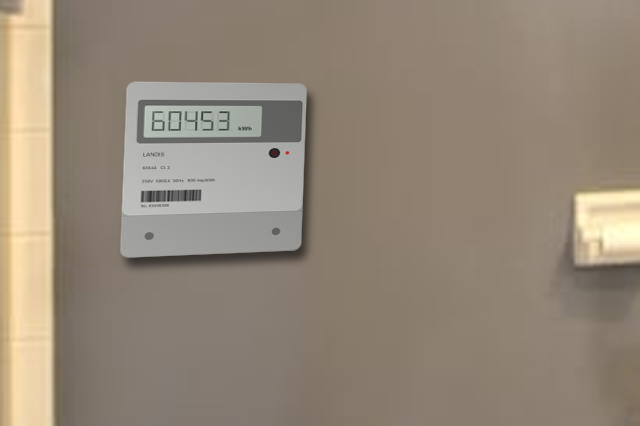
60453 kWh
